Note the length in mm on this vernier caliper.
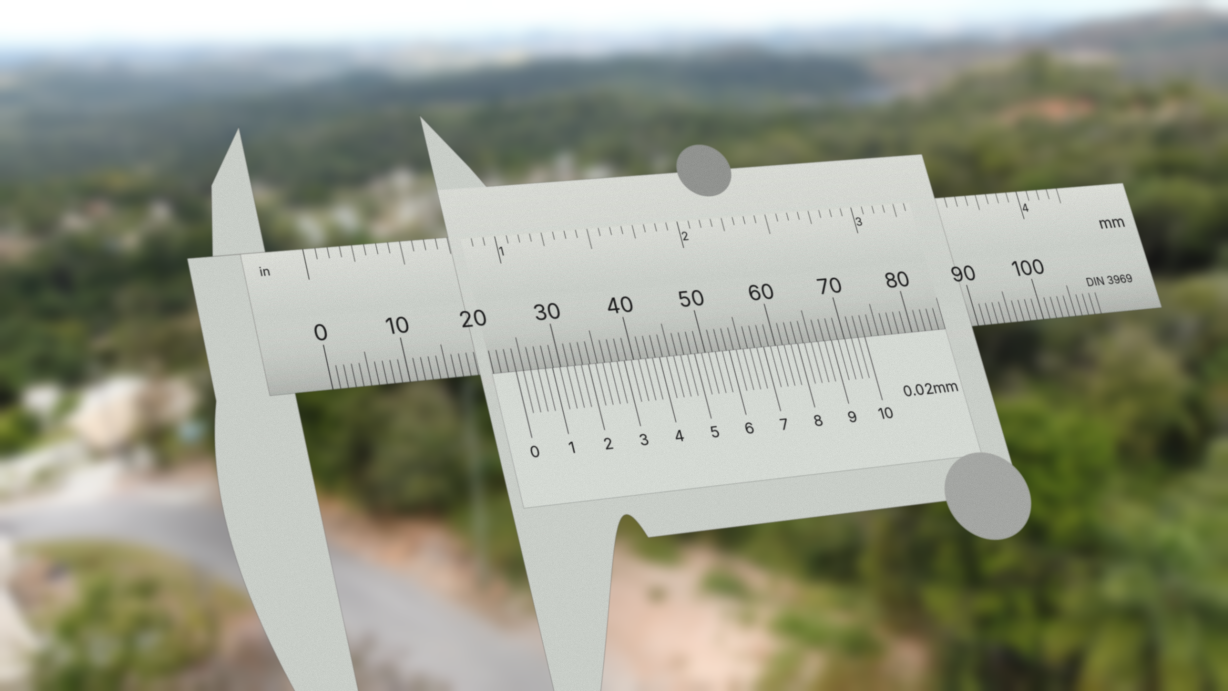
24.0 mm
